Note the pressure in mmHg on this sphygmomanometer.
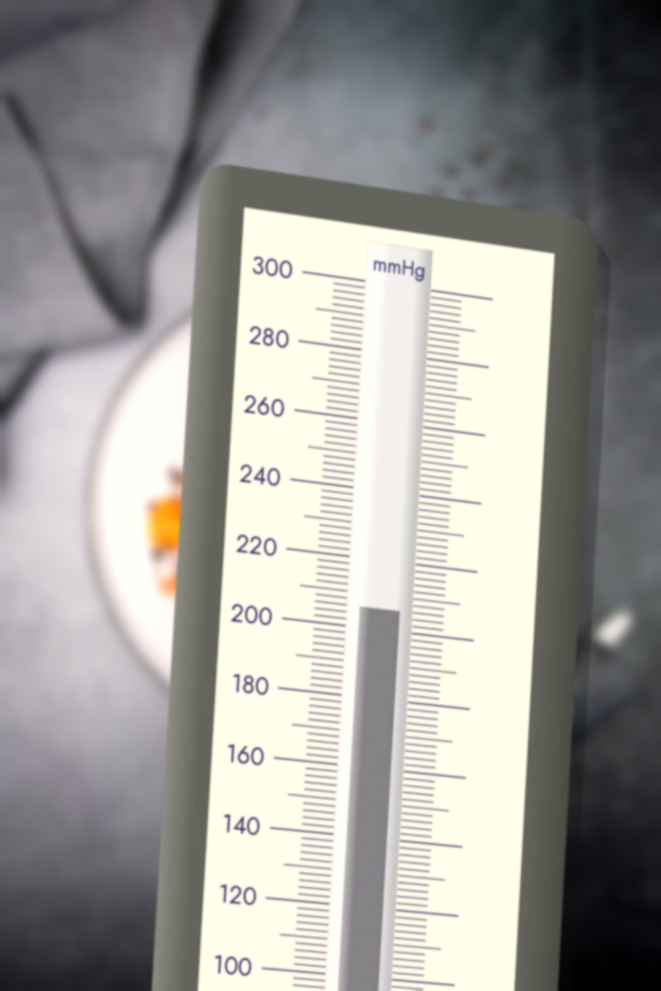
206 mmHg
